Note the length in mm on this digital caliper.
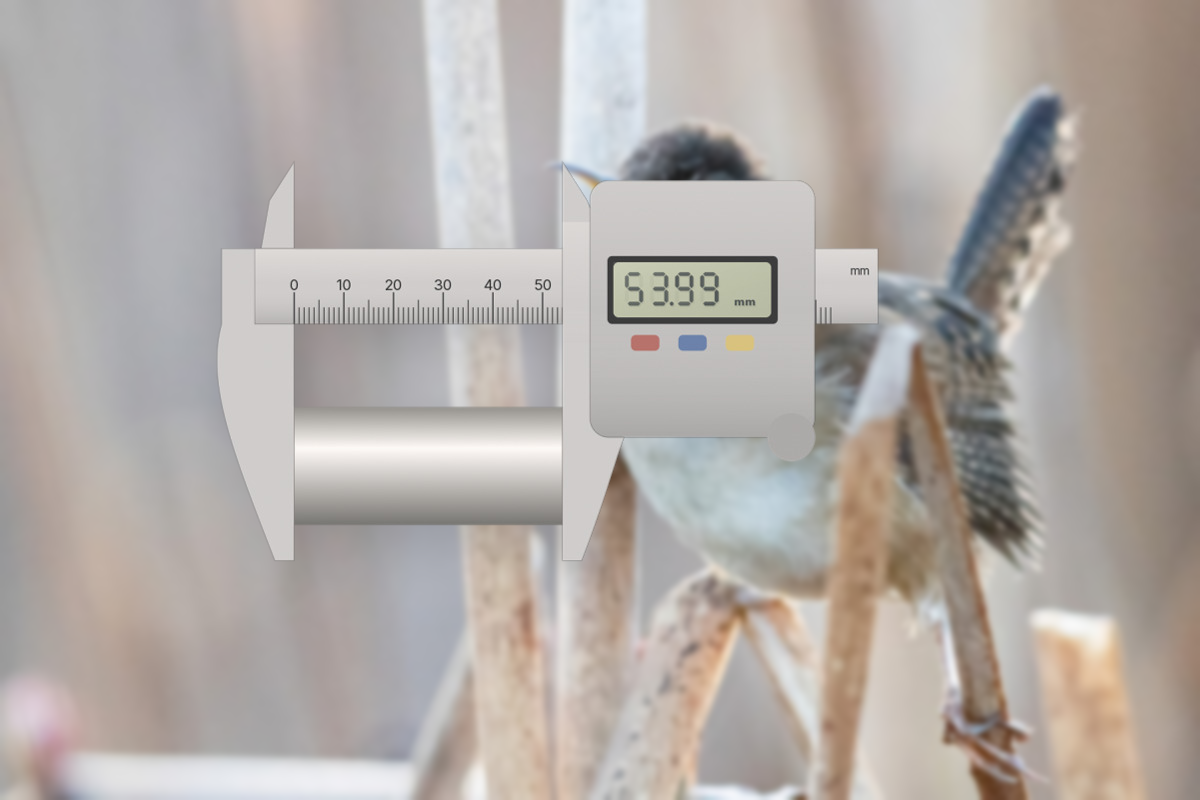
53.99 mm
